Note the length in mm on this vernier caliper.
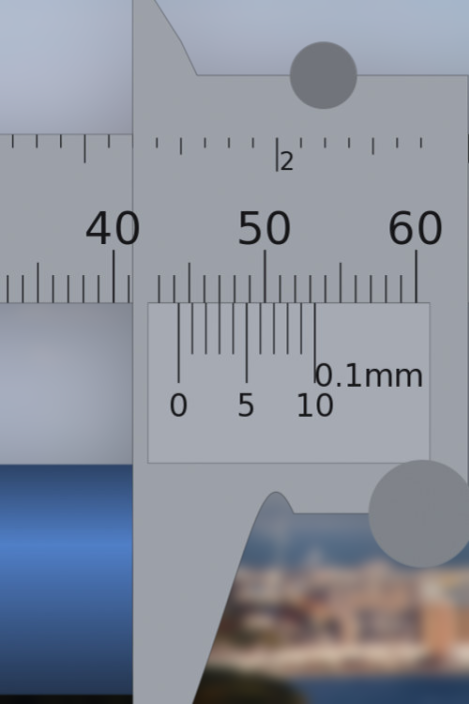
44.3 mm
